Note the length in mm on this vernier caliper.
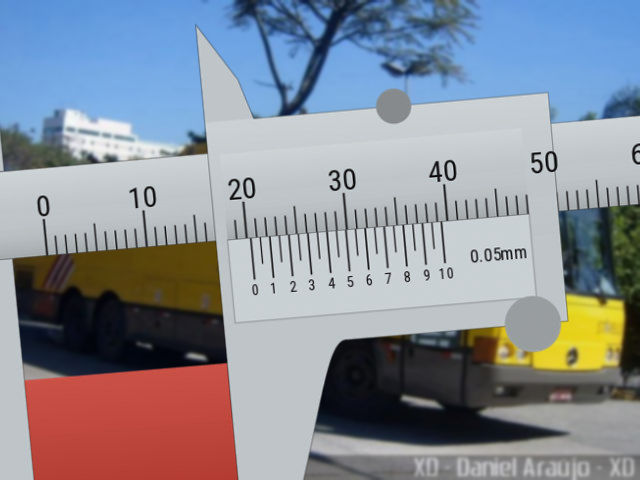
20.4 mm
